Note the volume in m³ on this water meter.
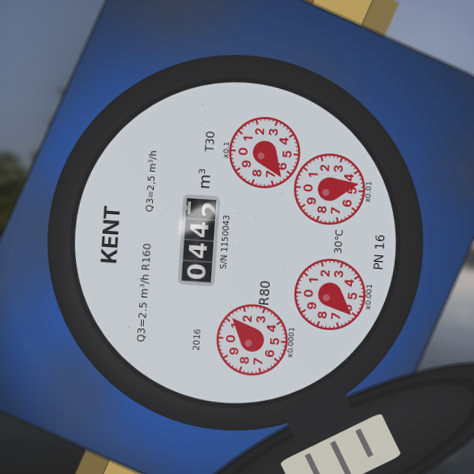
441.6461 m³
